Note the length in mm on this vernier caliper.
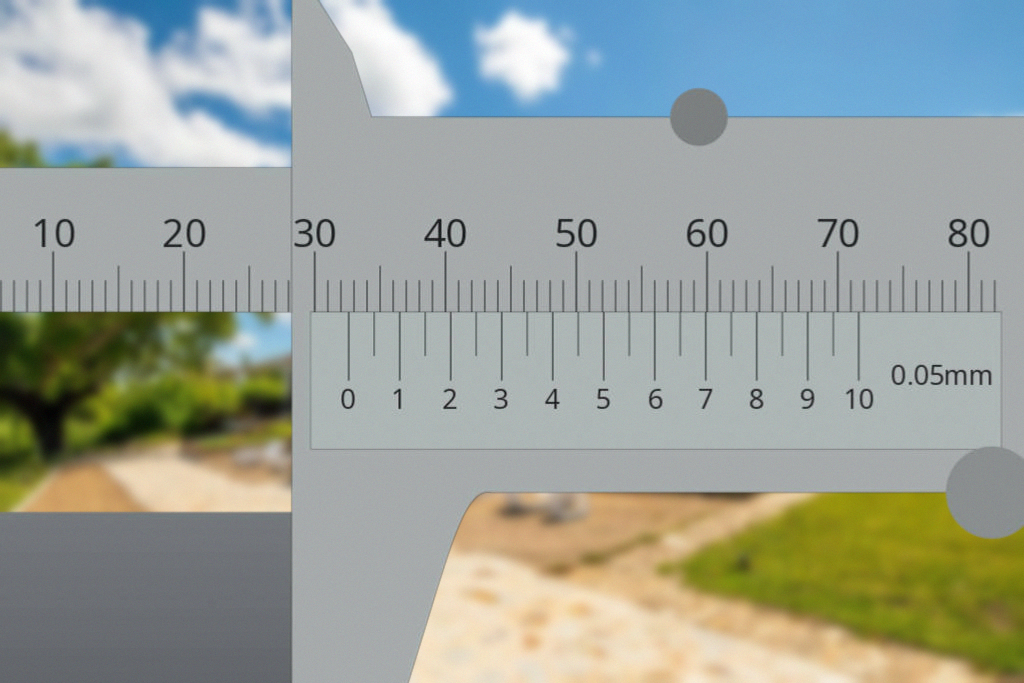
32.6 mm
